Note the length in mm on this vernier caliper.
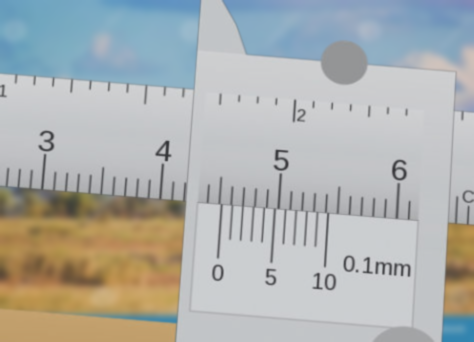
45.2 mm
